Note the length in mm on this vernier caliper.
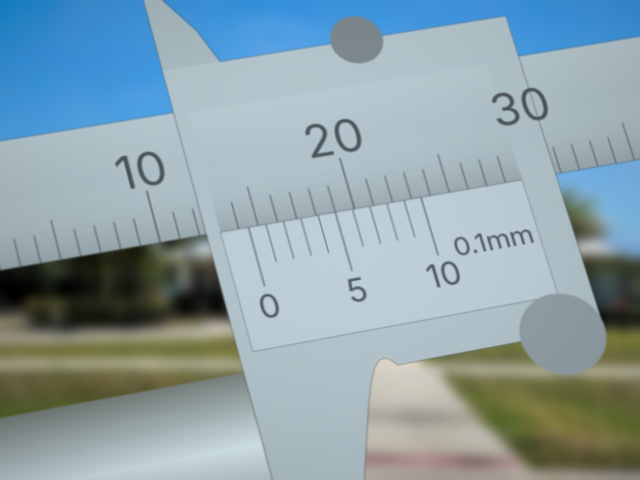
14.5 mm
